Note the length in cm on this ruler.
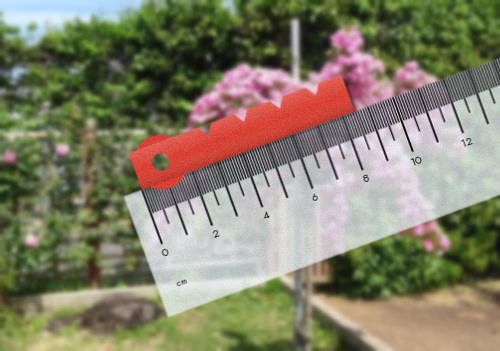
8.5 cm
